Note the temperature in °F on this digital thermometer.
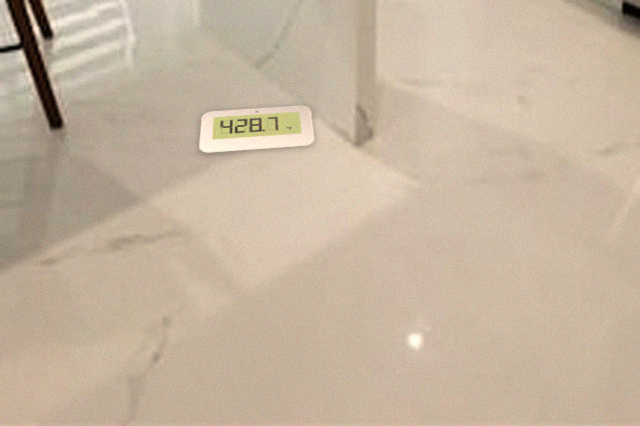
428.7 °F
